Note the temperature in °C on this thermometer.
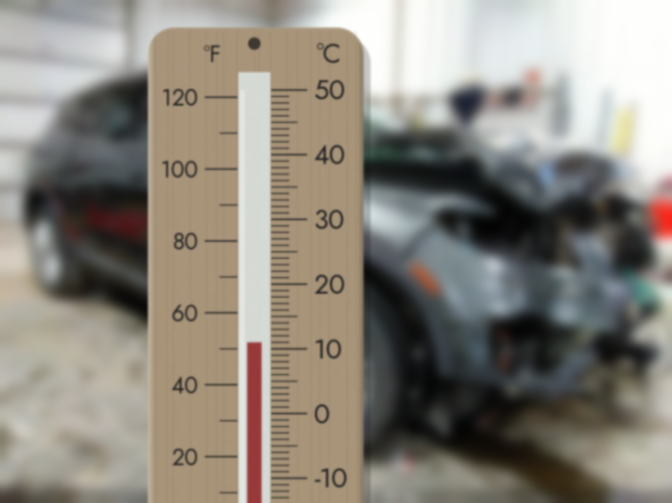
11 °C
